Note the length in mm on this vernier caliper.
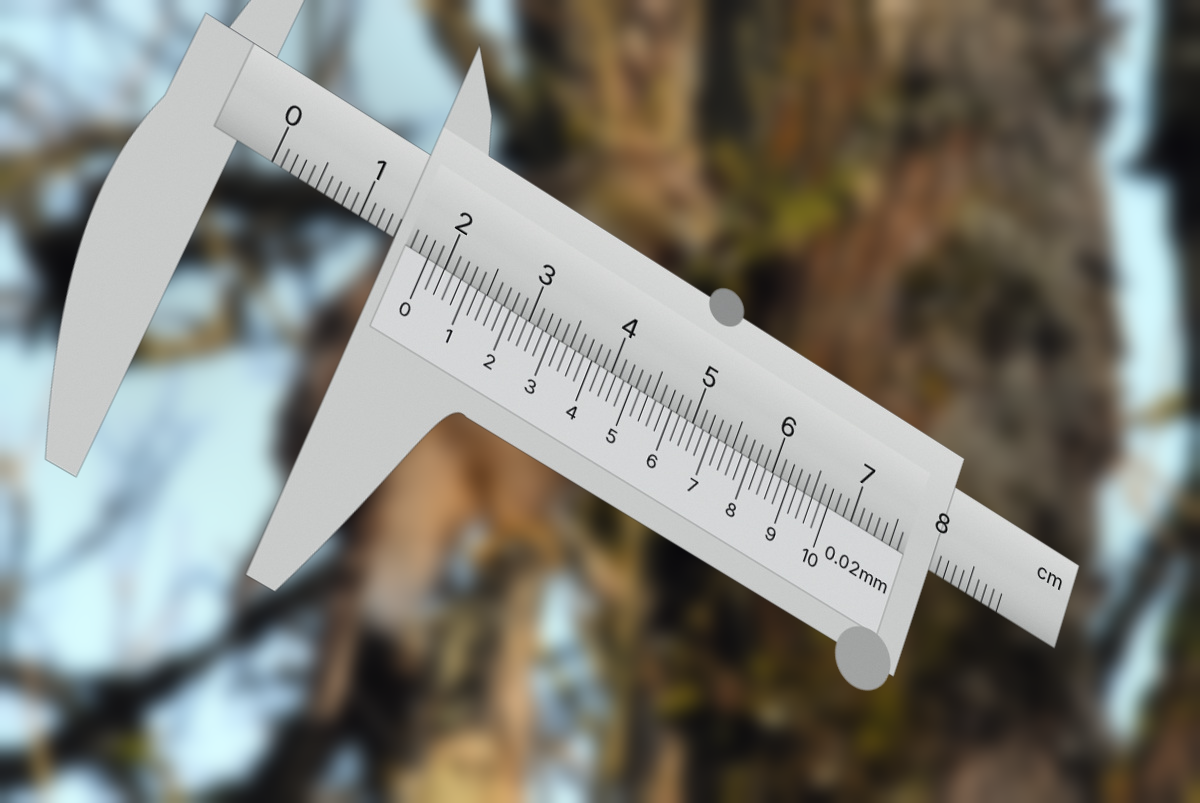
18.0 mm
